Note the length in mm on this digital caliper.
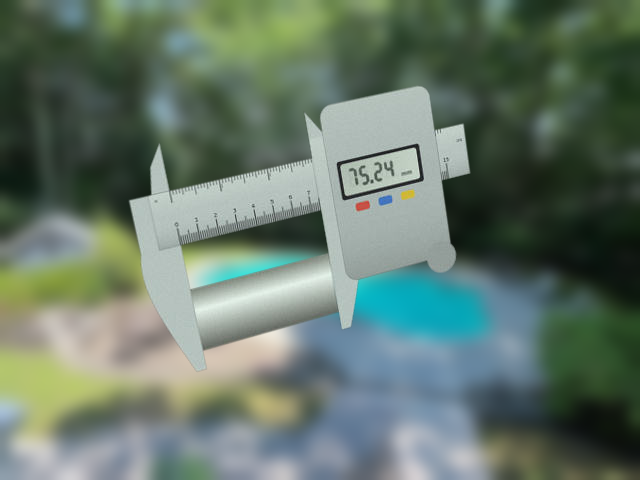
75.24 mm
